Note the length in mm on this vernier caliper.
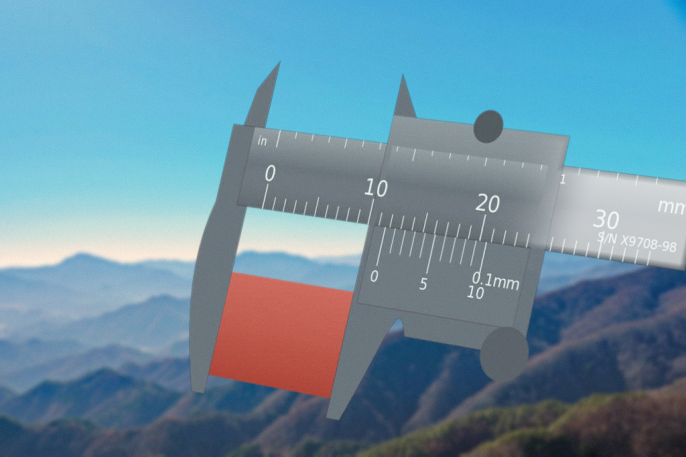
11.6 mm
